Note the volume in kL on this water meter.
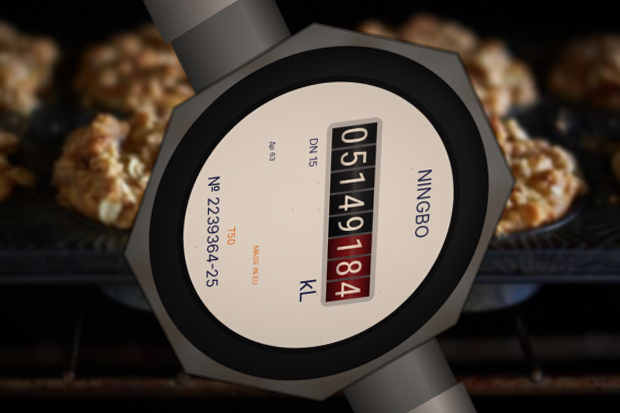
5149.184 kL
